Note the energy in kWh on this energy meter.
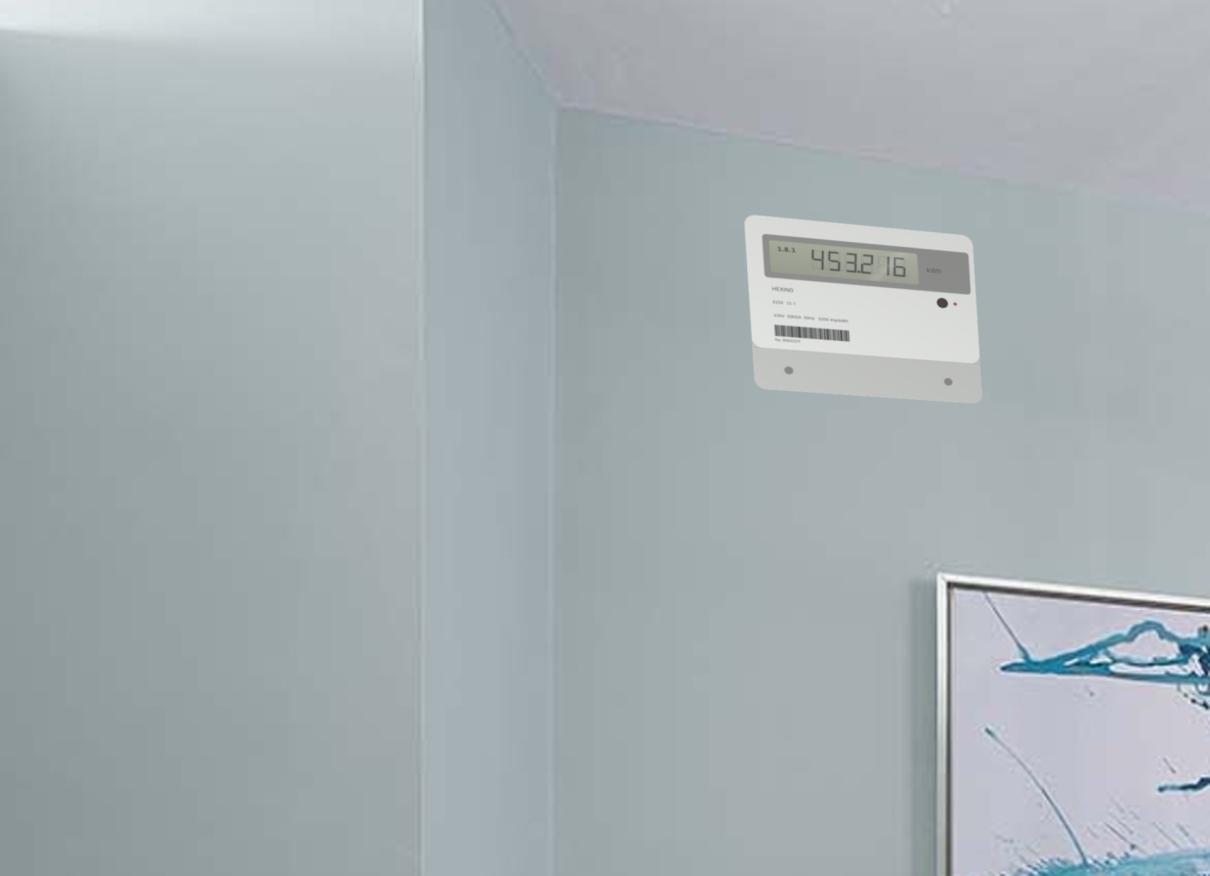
453.216 kWh
